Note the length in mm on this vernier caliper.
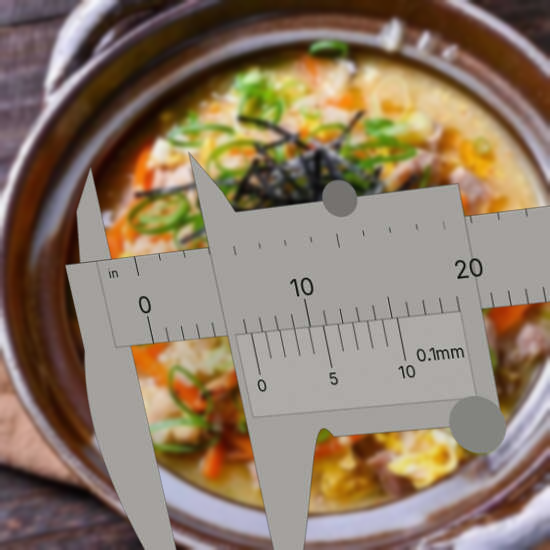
6.3 mm
